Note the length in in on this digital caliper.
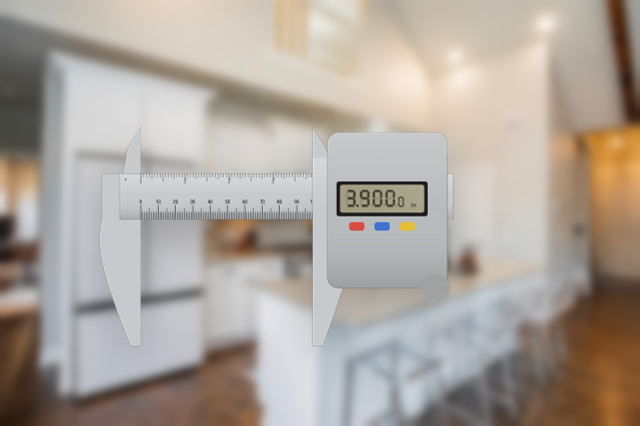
3.9000 in
